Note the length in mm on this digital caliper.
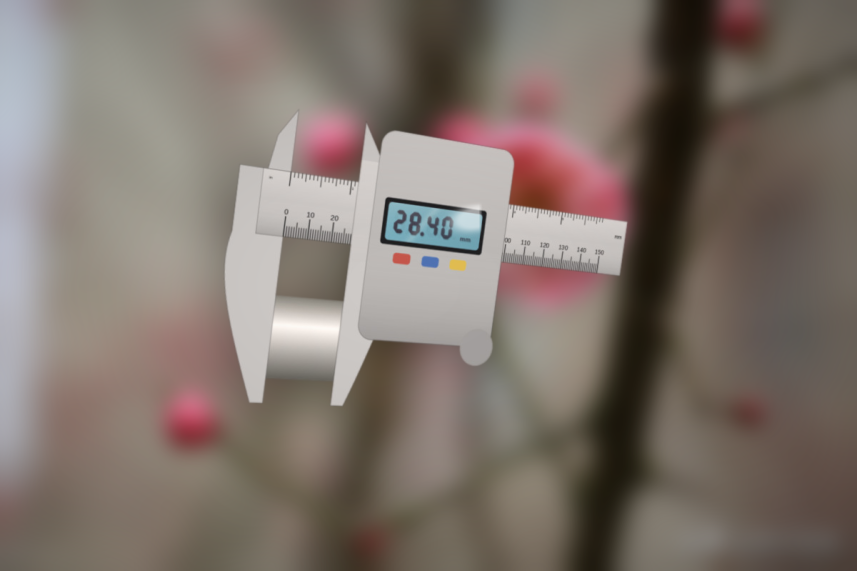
28.40 mm
